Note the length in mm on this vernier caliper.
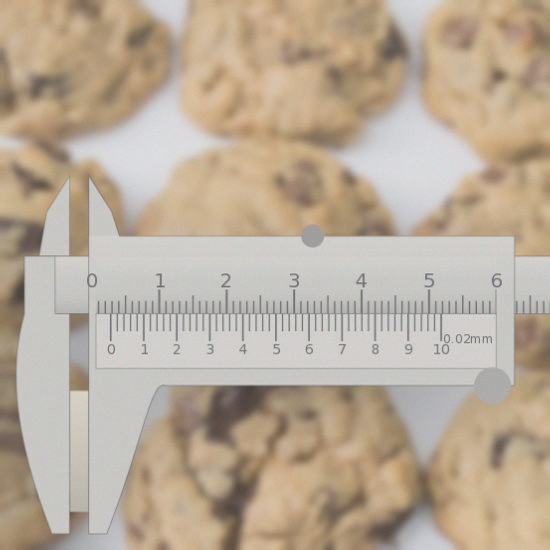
2.8 mm
